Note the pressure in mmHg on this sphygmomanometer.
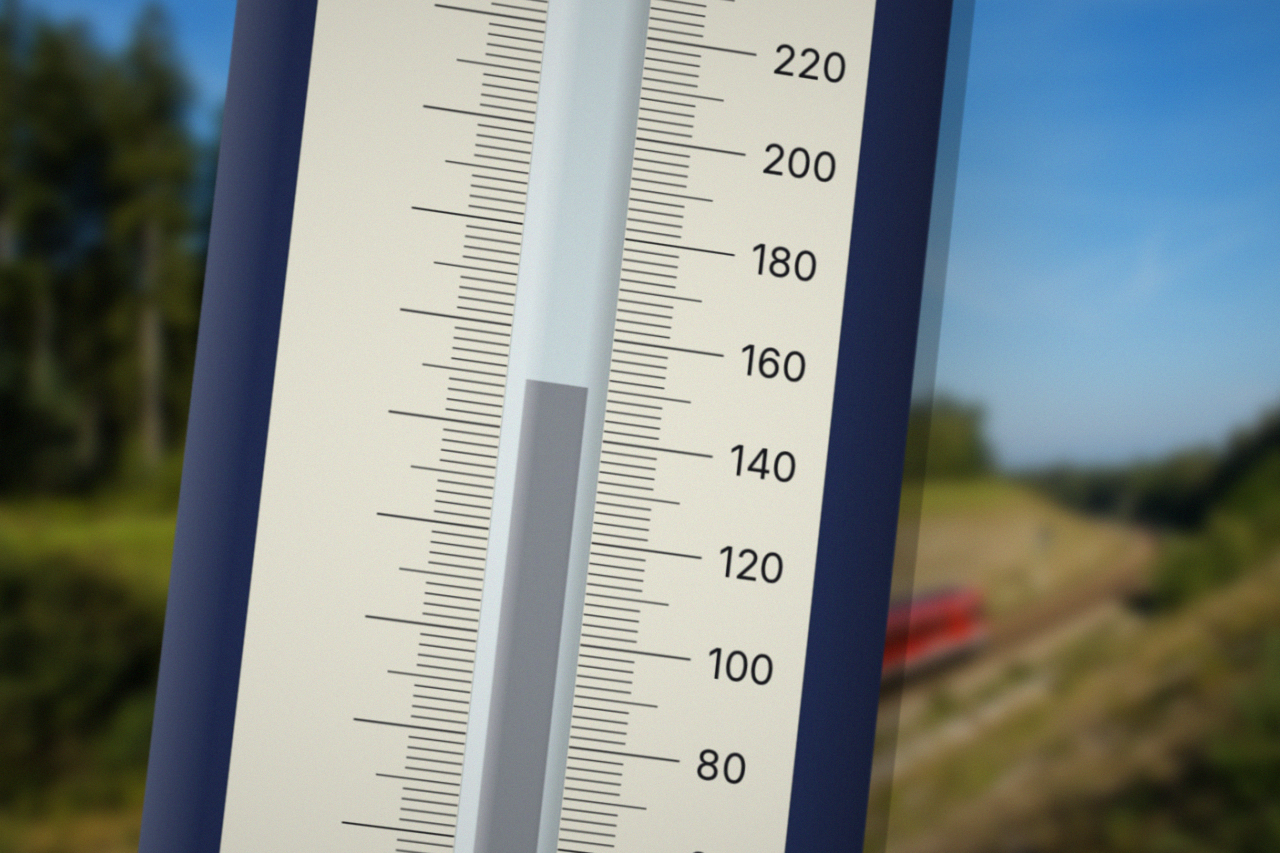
150 mmHg
